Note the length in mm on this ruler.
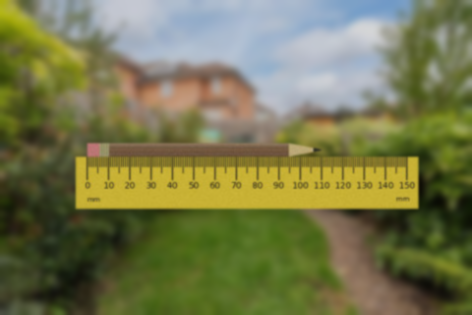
110 mm
